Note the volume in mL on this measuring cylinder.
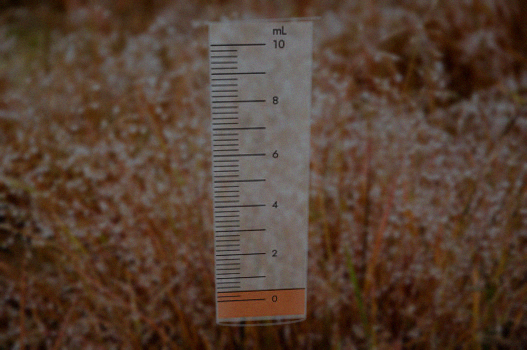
0.4 mL
